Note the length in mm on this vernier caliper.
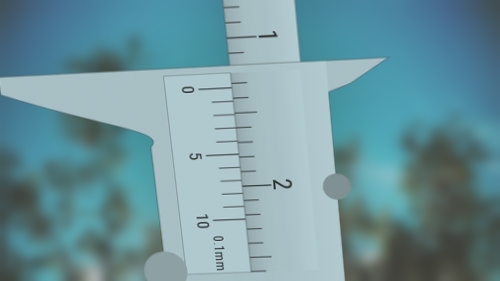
13.3 mm
